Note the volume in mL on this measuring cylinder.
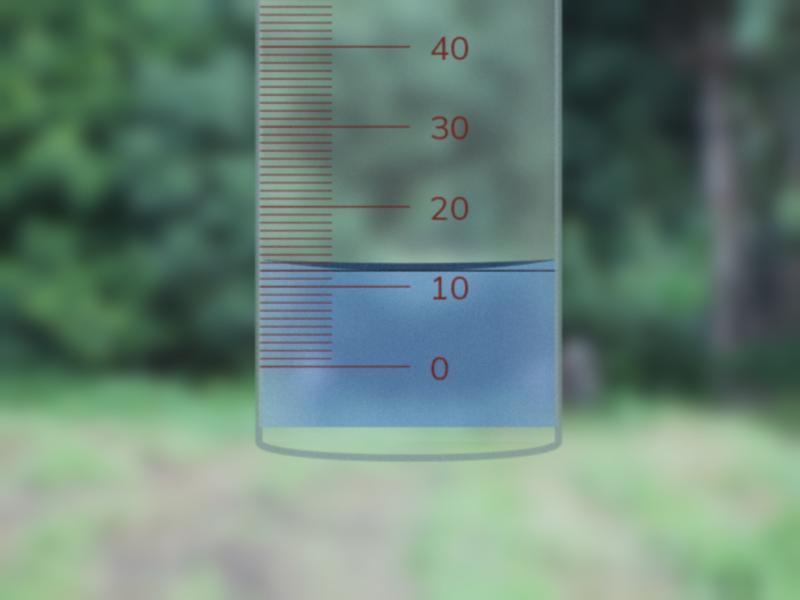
12 mL
